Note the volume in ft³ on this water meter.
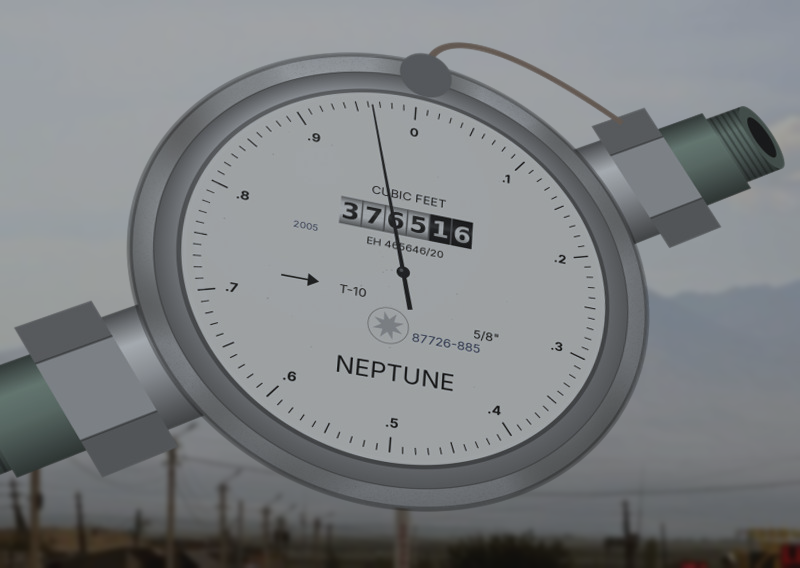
376515.96 ft³
